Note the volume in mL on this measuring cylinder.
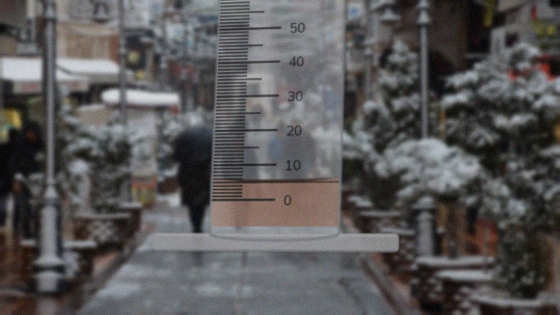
5 mL
